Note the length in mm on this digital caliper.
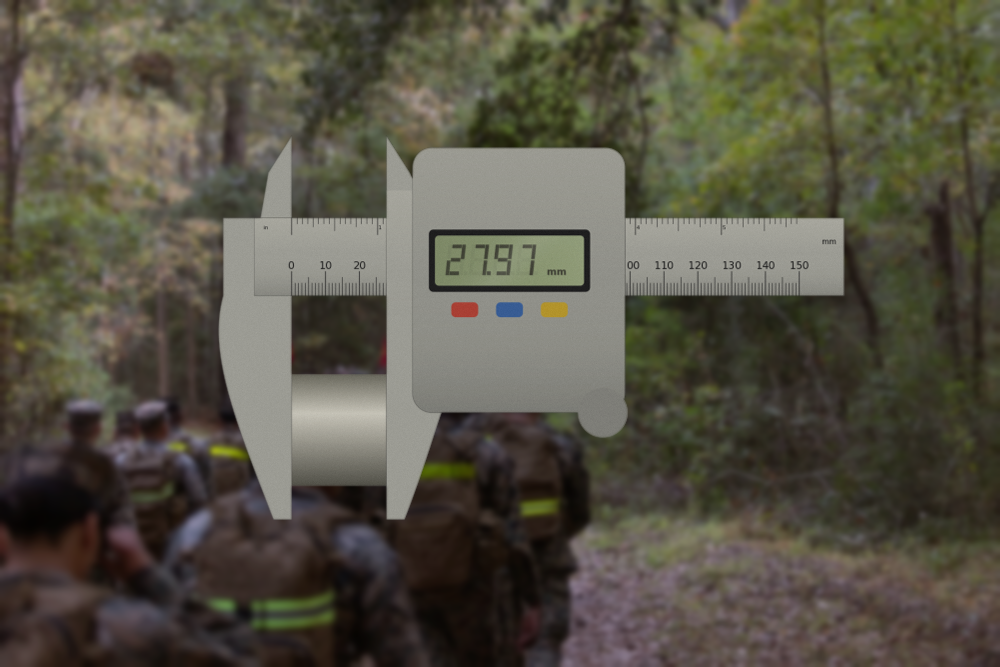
27.97 mm
